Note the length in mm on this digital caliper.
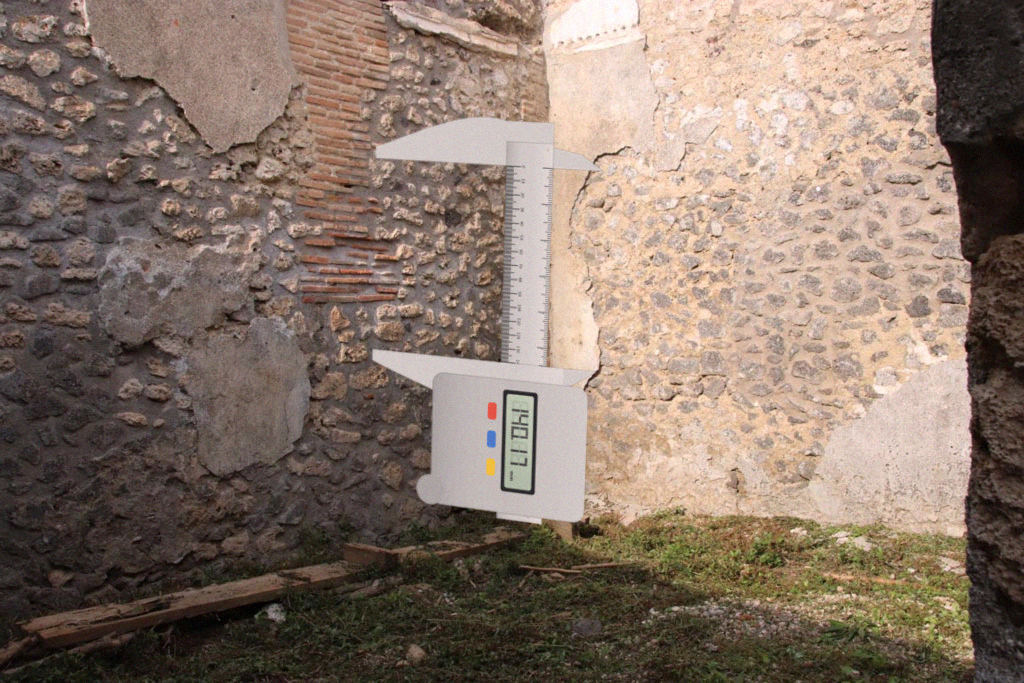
140.17 mm
